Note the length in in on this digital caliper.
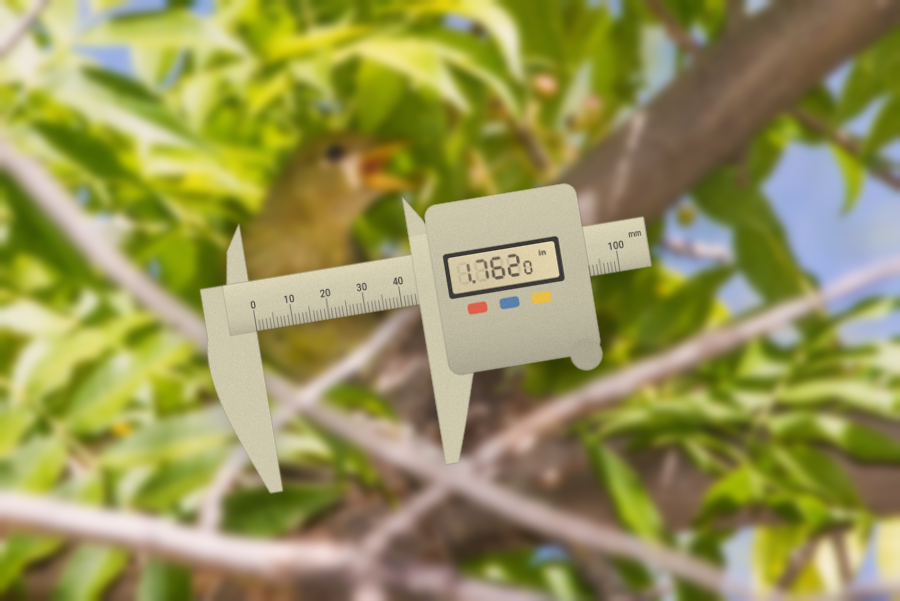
1.7620 in
